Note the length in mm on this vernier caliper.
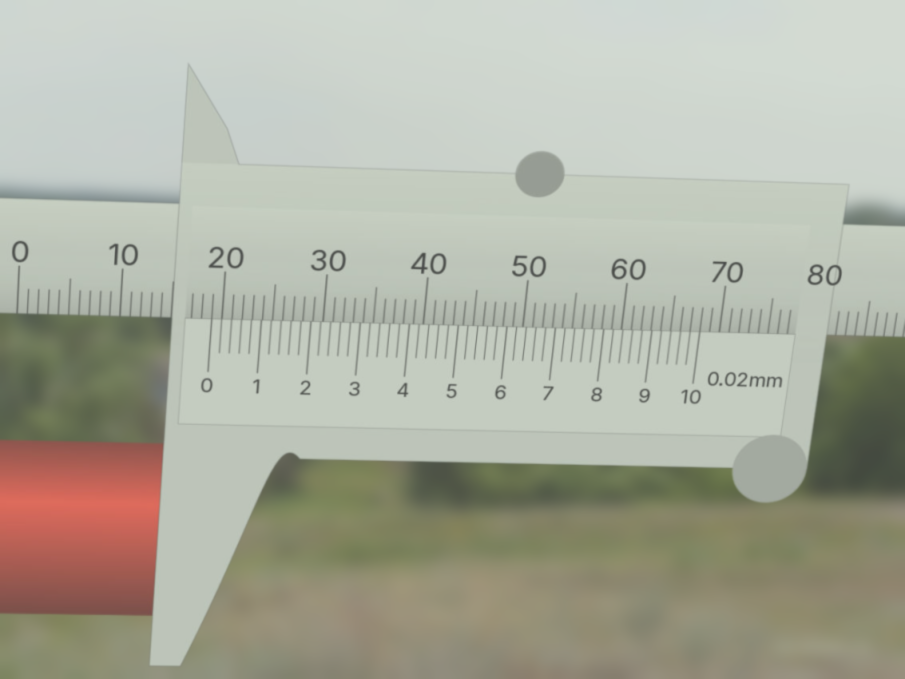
19.0 mm
